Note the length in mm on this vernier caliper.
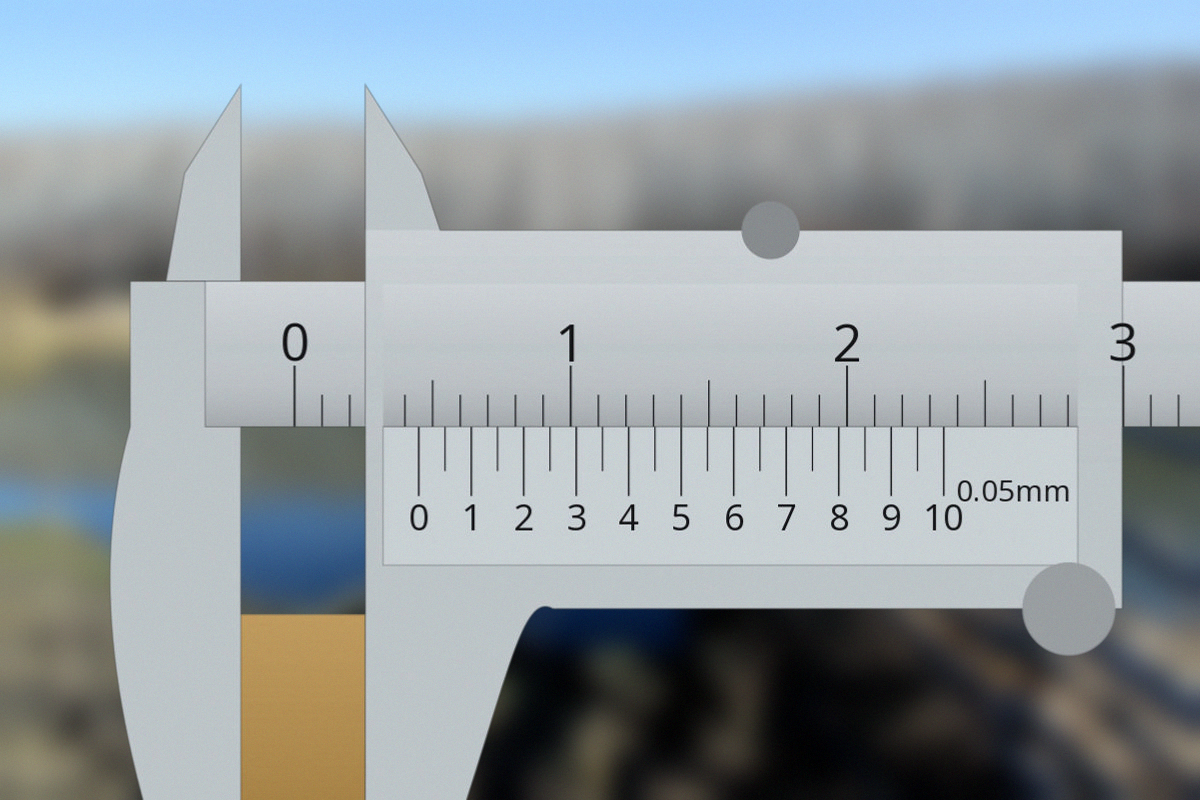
4.50 mm
